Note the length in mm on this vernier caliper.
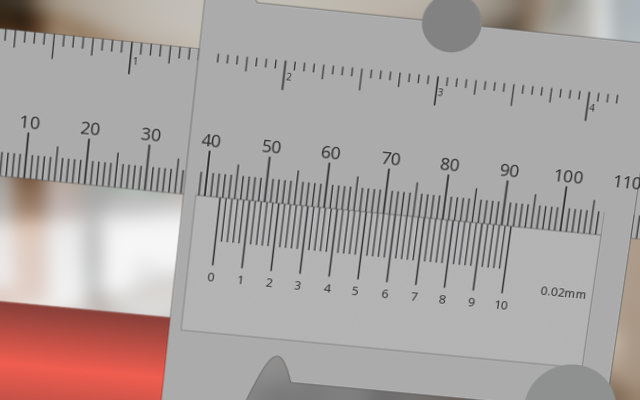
42.6 mm
